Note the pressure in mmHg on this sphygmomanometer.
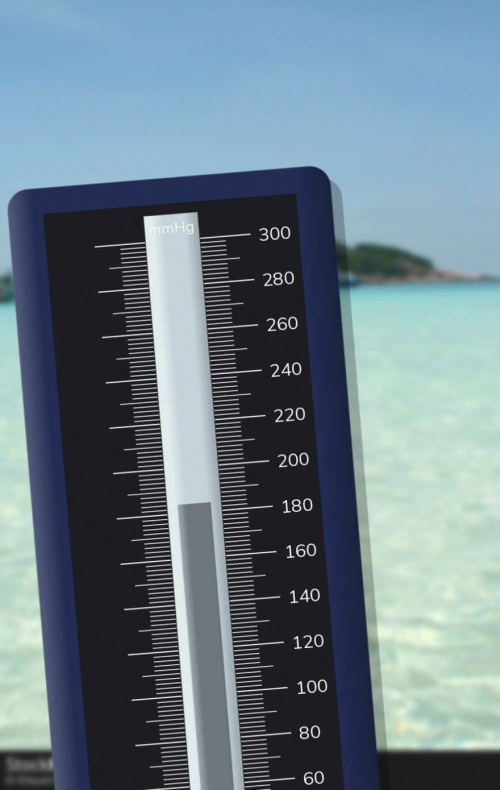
184 mmHg
